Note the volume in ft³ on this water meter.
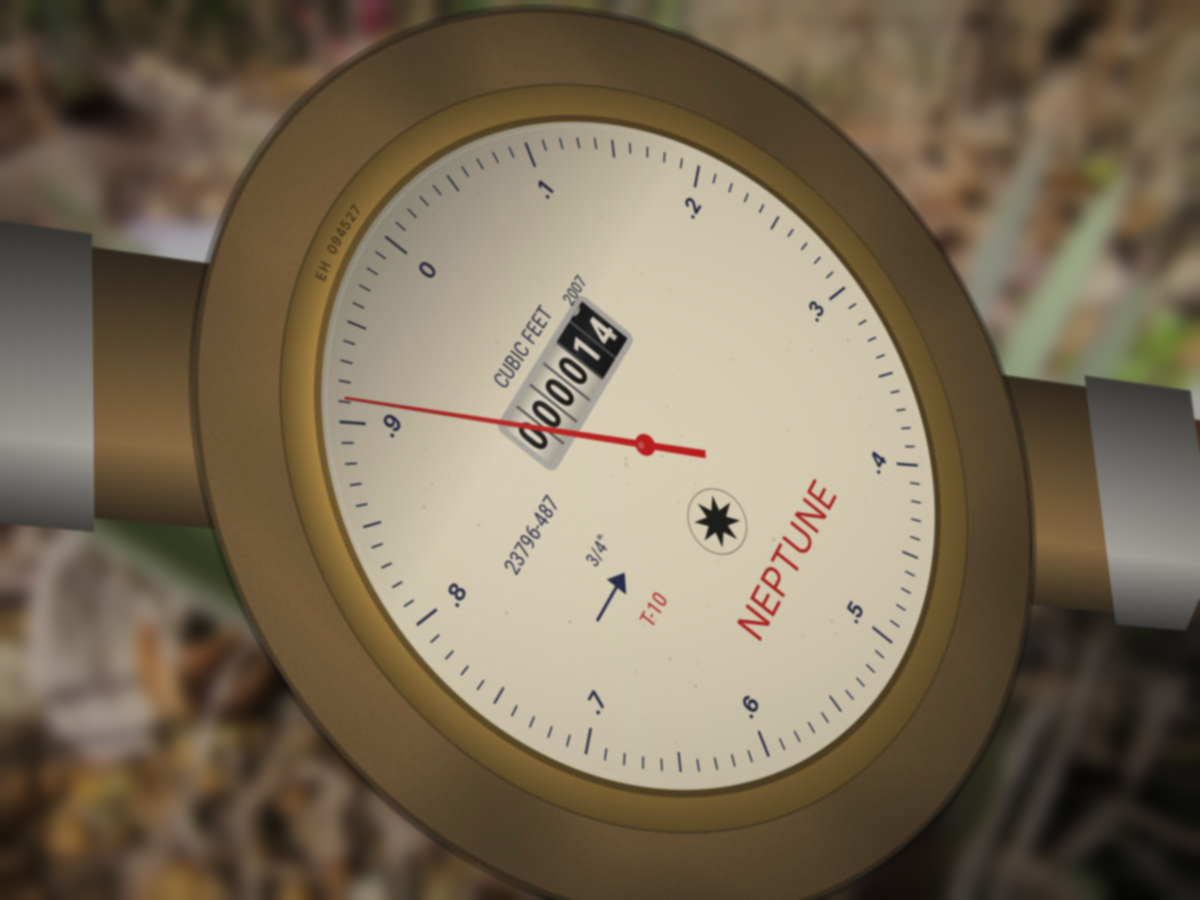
13.91 ft³
